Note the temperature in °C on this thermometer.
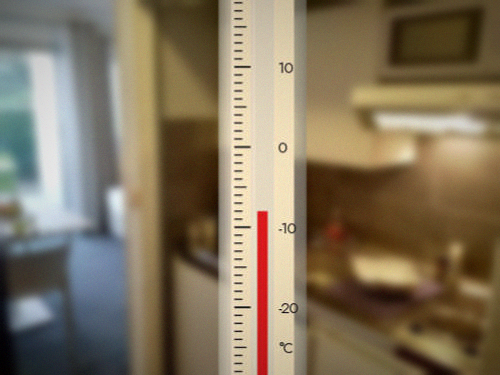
-8 °C
